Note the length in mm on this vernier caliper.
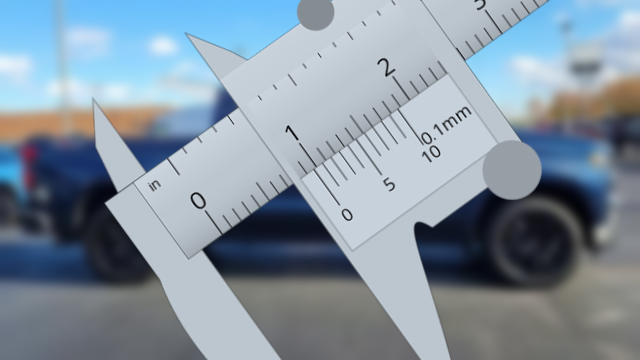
9.7 mm
